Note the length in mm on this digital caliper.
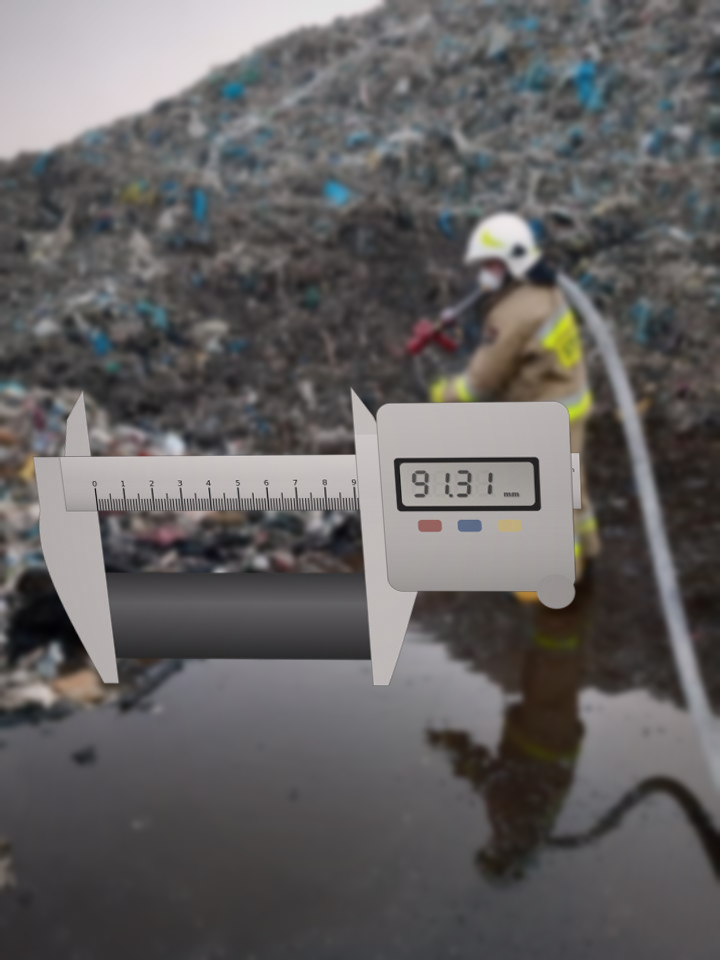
91.31 mm
